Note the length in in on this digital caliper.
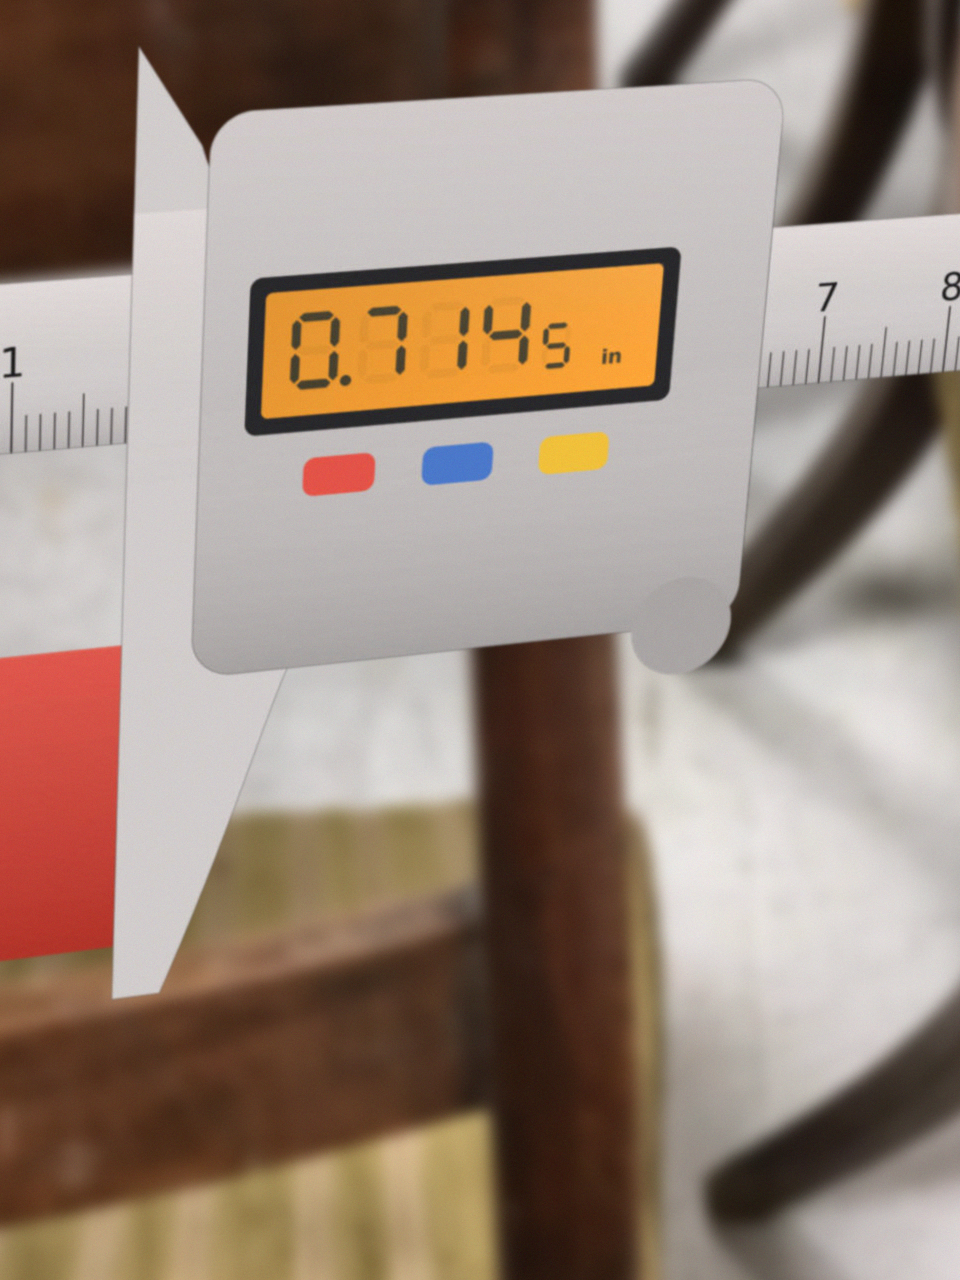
0.7145 in
